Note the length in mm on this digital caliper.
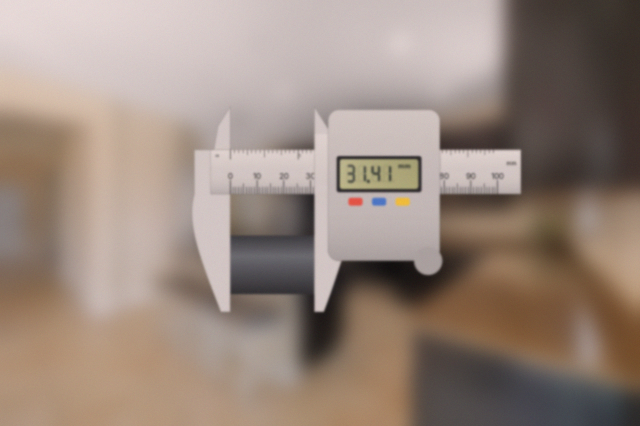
31.41 mm
